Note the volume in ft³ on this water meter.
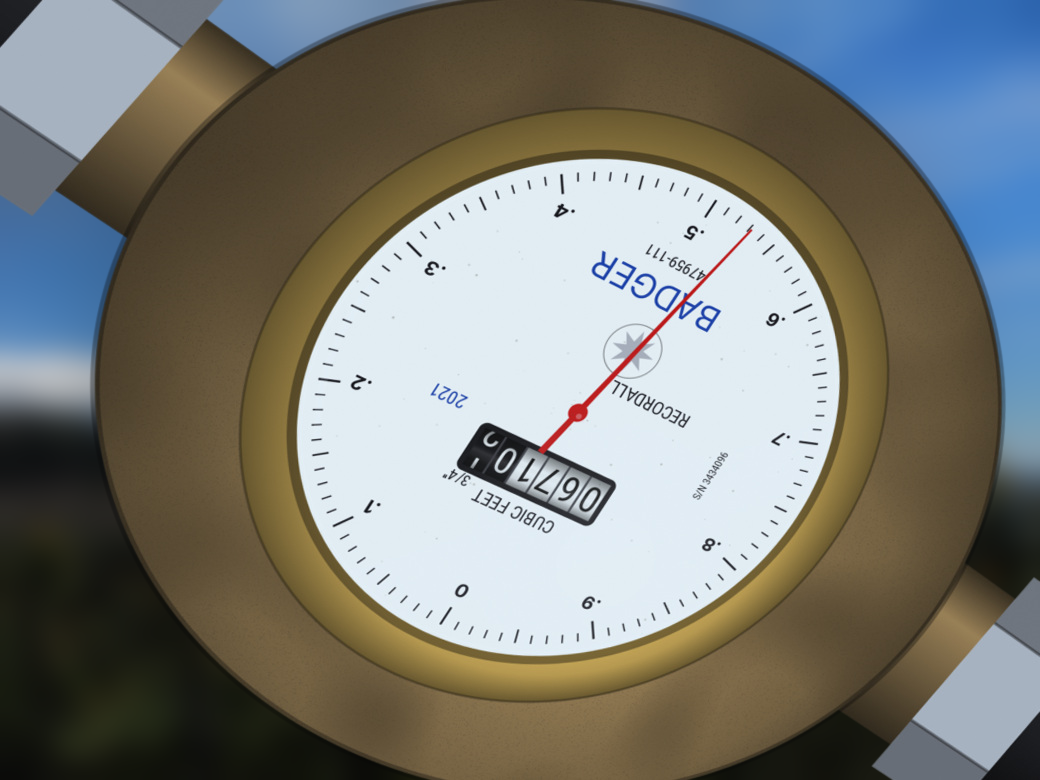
67101.53 ft³
